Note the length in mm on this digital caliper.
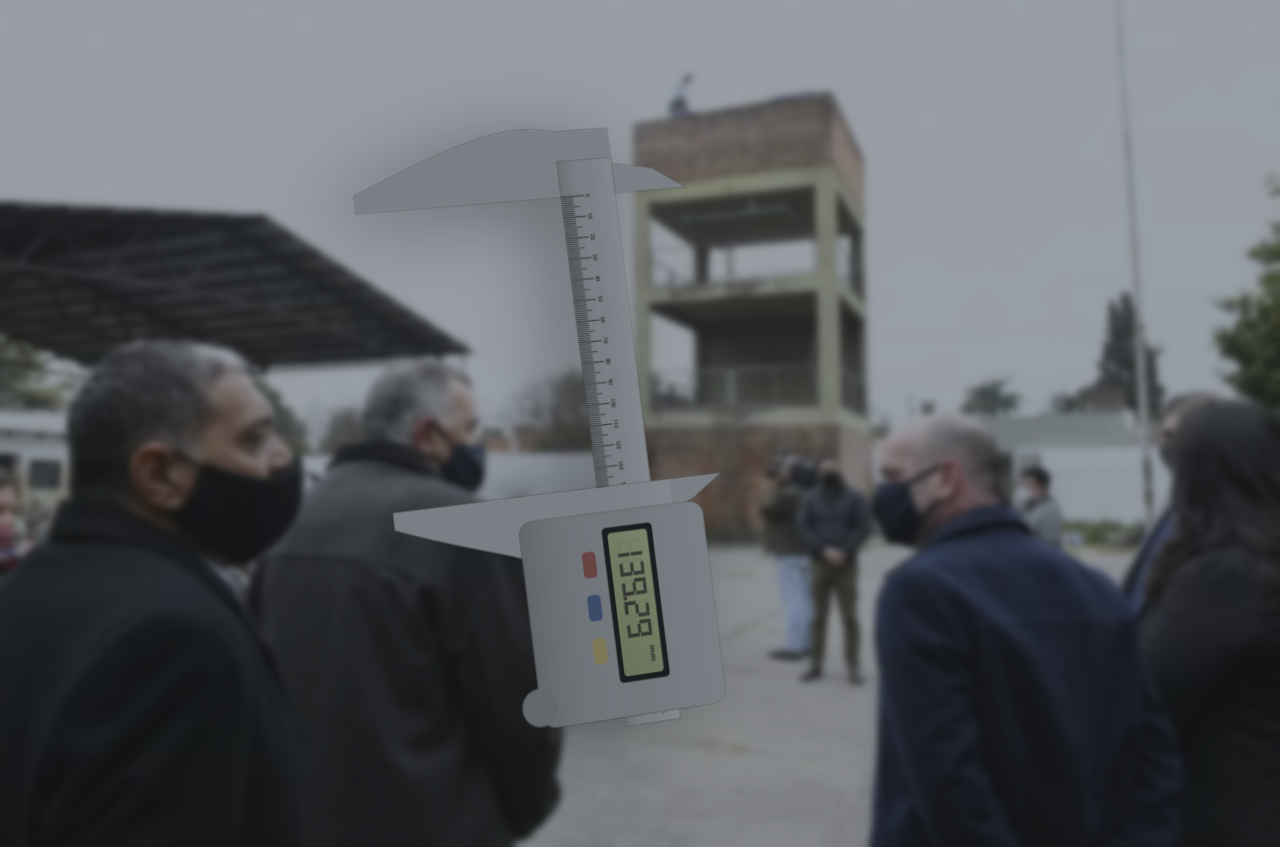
139.29 mm
